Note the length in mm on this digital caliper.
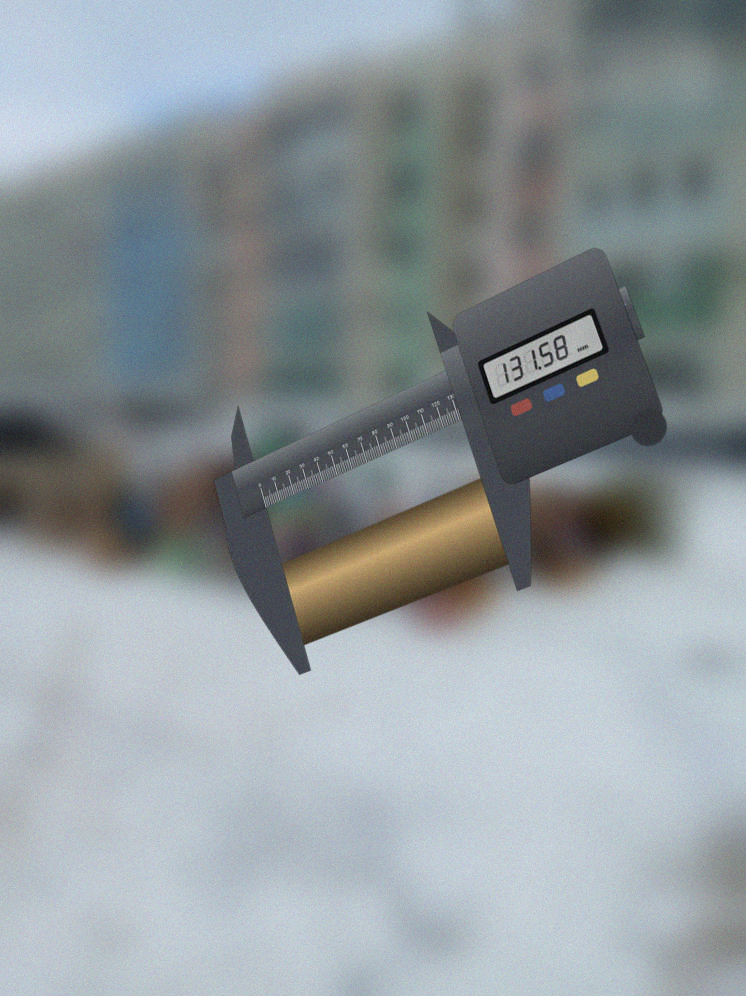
131.58 mm
